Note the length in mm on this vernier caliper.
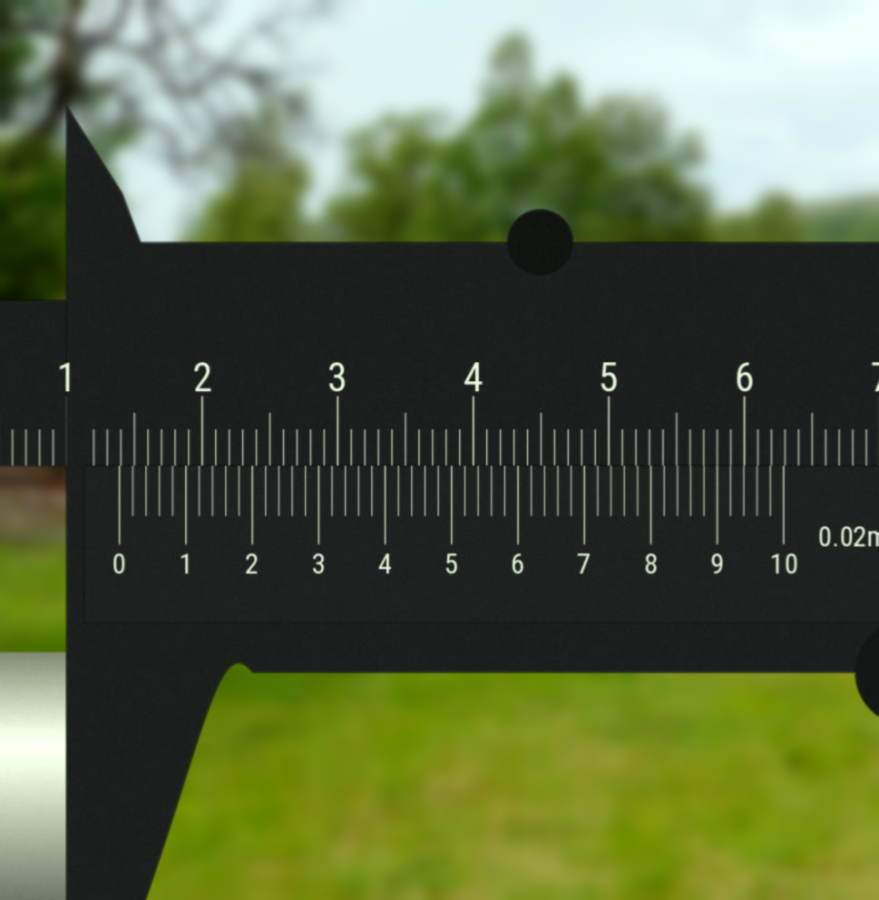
13.9 mm
